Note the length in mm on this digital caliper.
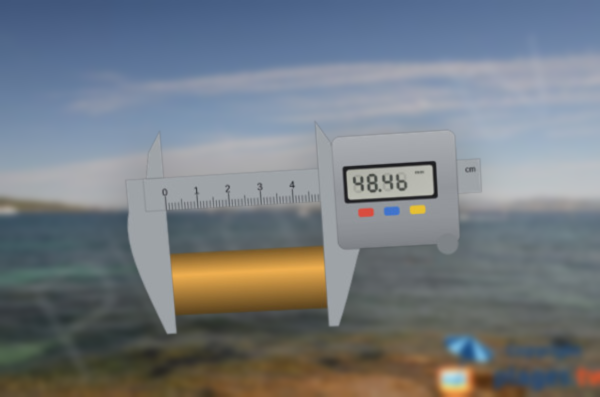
48.46 mm
